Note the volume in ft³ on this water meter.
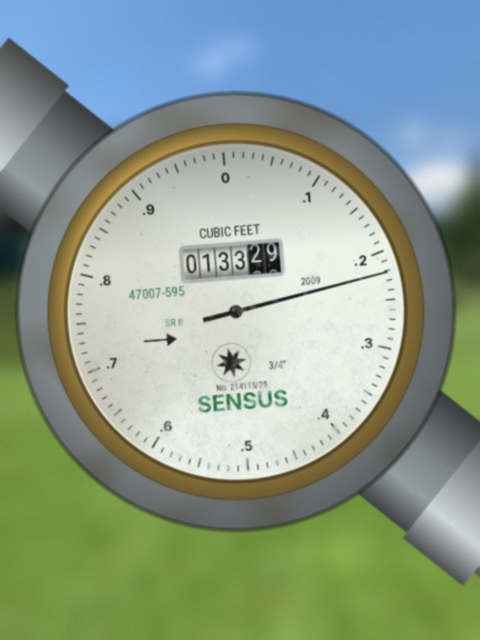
13329.22 ft³
